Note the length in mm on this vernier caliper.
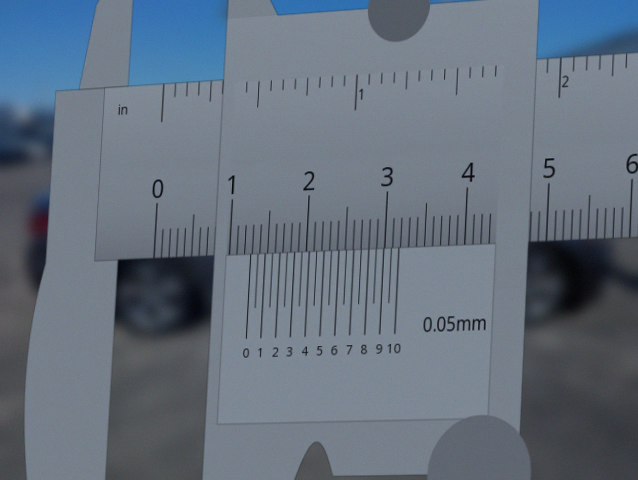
12.8 mm
